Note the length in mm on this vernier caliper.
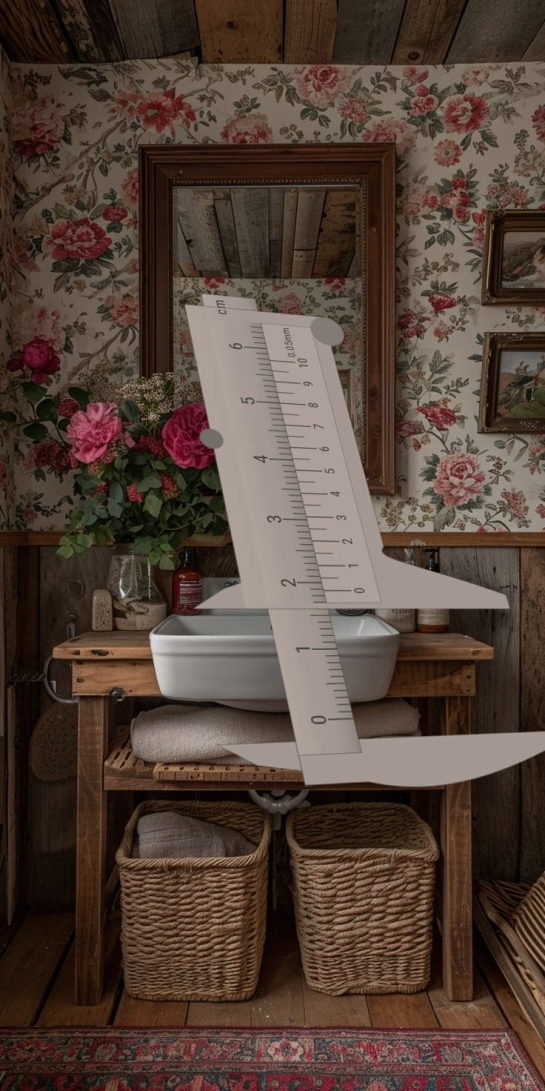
18.8 mm
